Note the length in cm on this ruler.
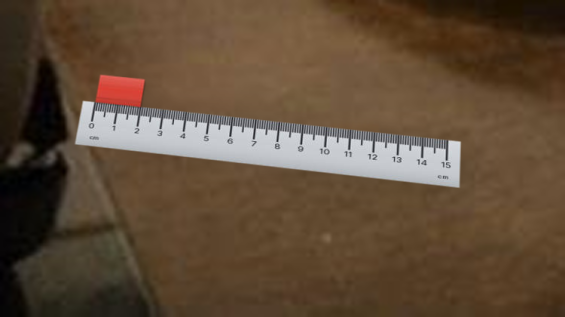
2 cm
